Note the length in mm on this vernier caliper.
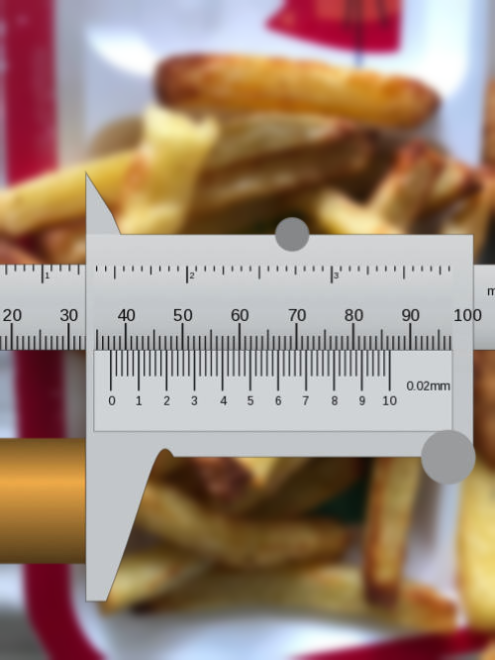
37.4 mm
